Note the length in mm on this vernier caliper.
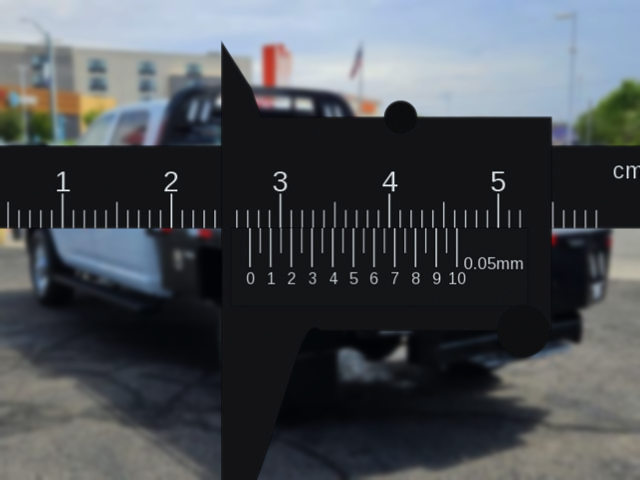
27.2 mm
